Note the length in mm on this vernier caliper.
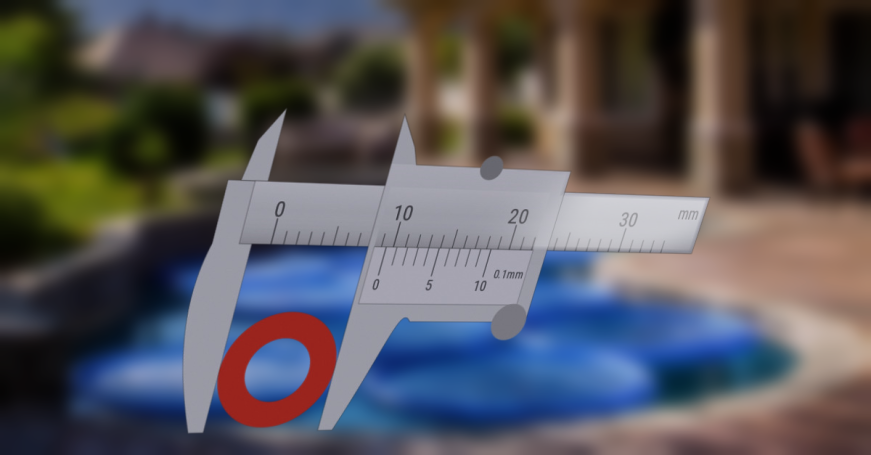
9.4 mm
